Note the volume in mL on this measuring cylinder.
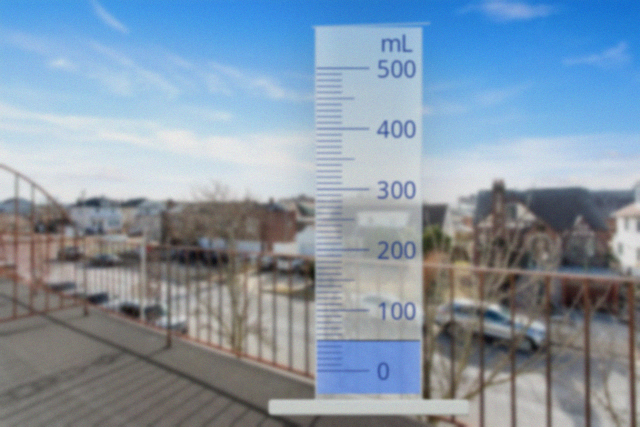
50 mL
